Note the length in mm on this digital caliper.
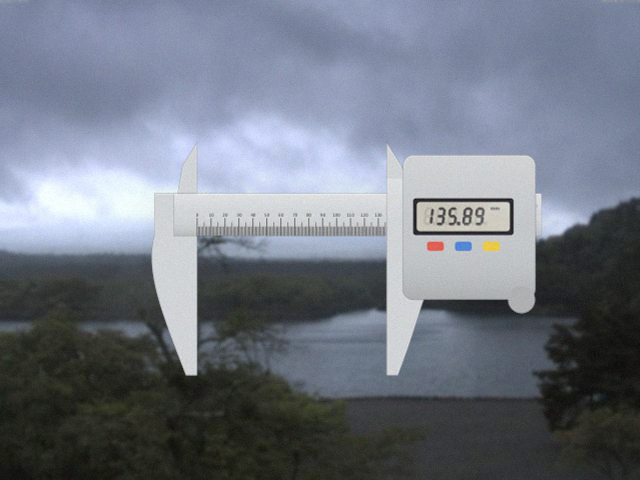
135.89 mm
